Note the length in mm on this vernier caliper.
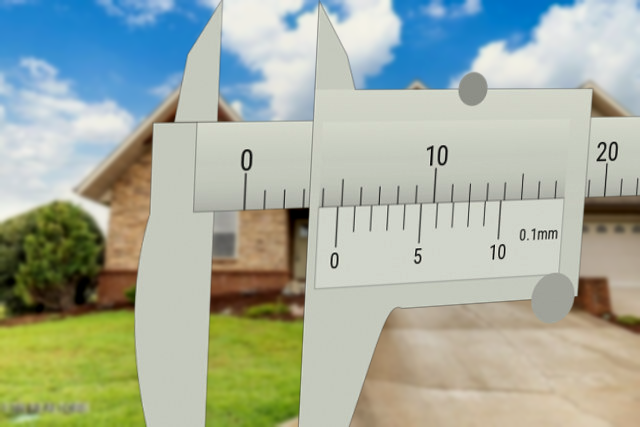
4.8 mm
